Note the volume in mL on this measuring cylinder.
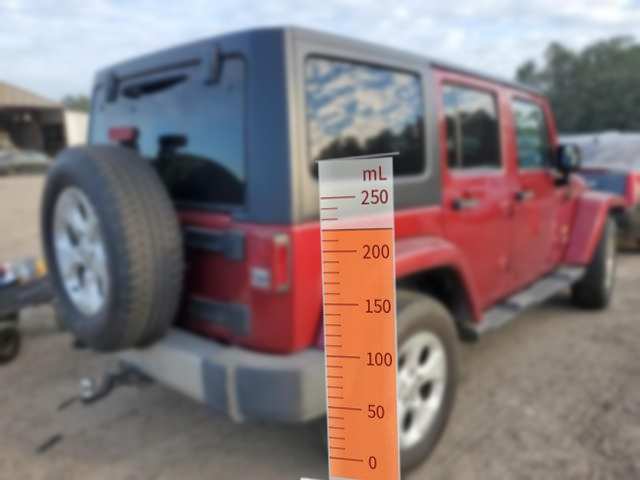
220 mL
